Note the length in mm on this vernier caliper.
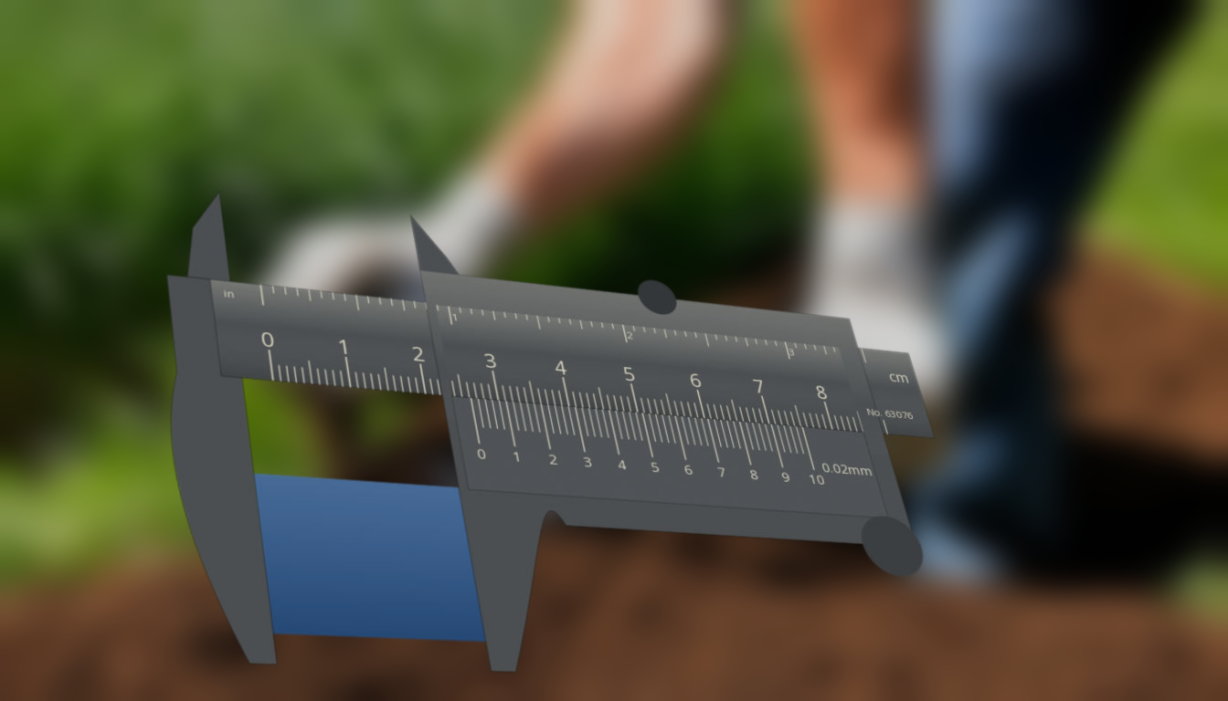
26.2 mm
